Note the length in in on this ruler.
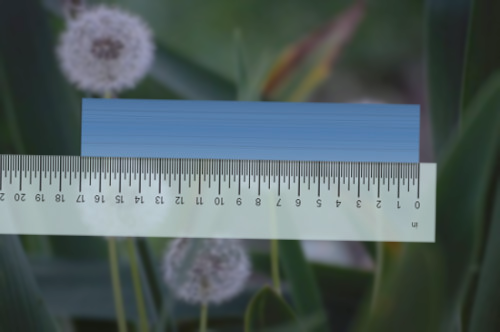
17 in
